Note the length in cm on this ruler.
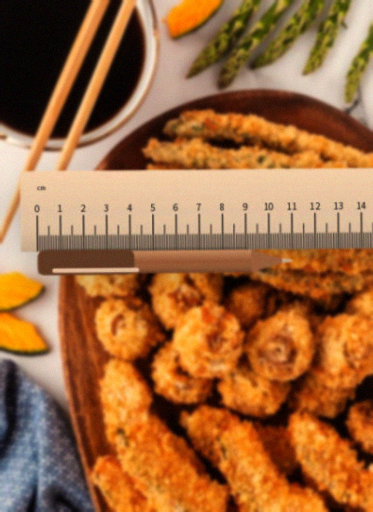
11 cm
